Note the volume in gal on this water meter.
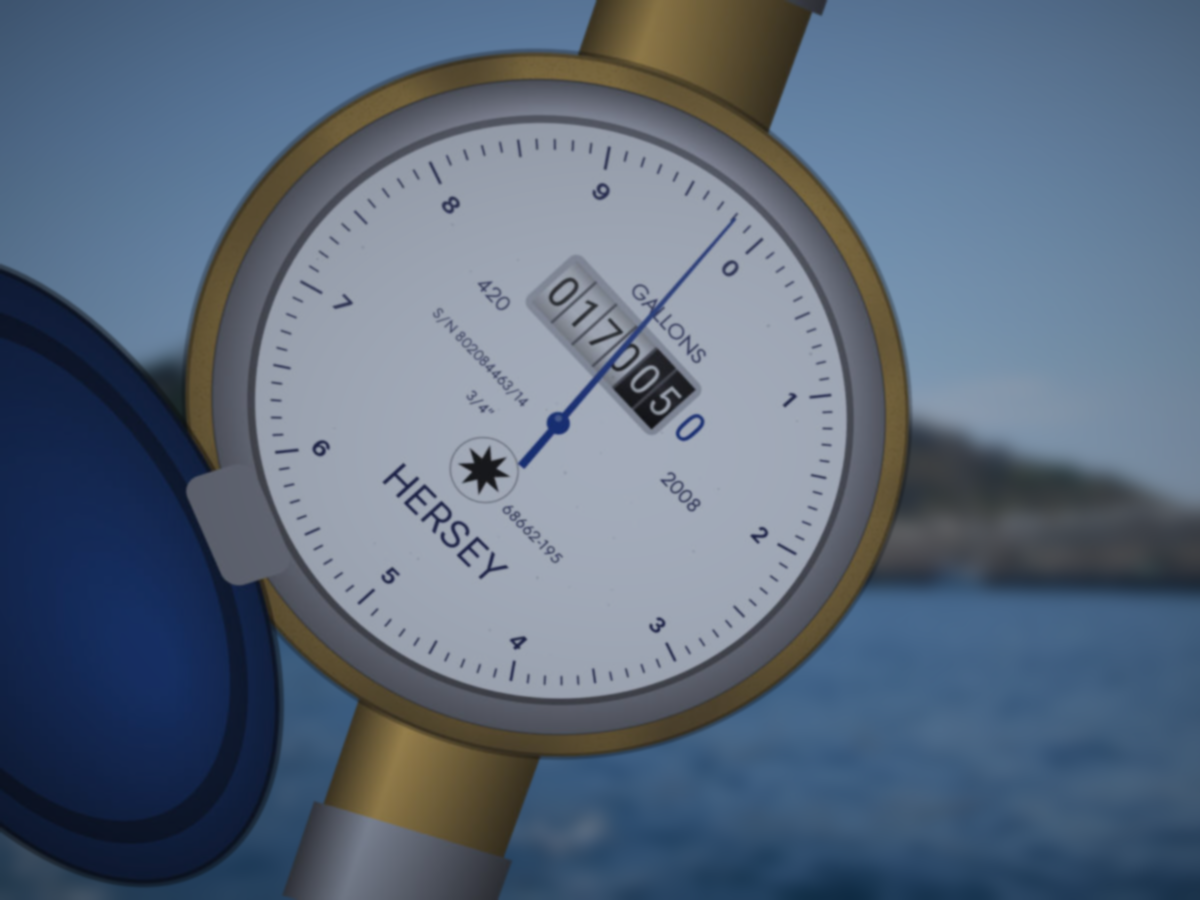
170049.8 gal
